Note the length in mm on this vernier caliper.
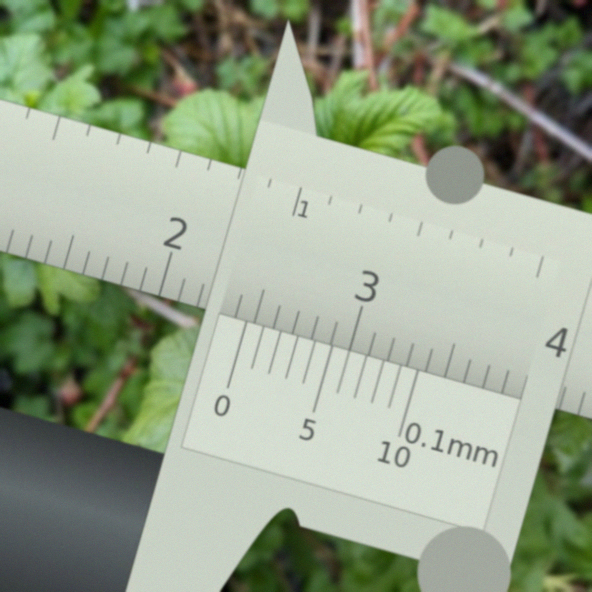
24.6 mm
